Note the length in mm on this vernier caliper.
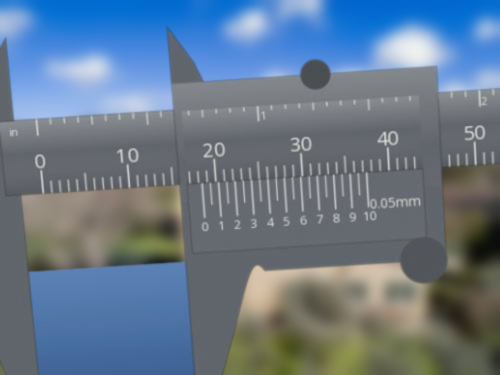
18.4 mm
